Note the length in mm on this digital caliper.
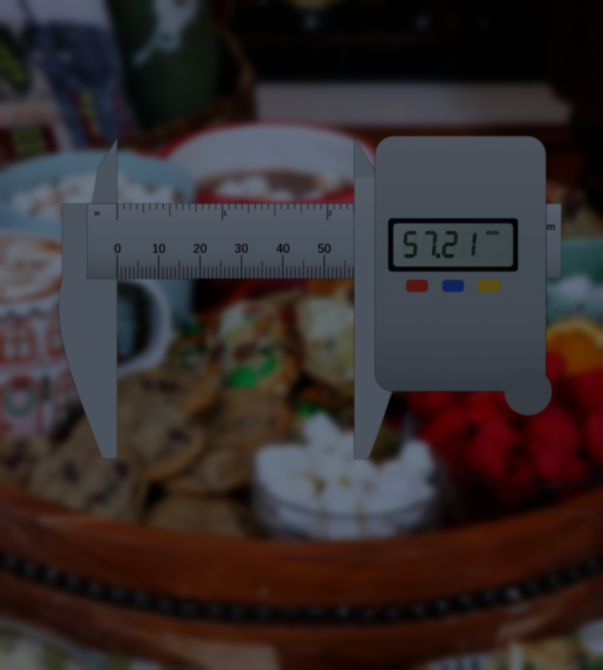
57.21 mm
